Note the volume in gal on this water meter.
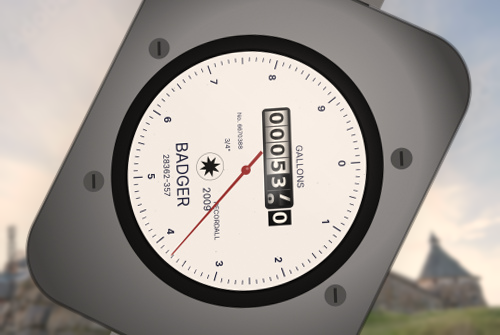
5373.7 gal
